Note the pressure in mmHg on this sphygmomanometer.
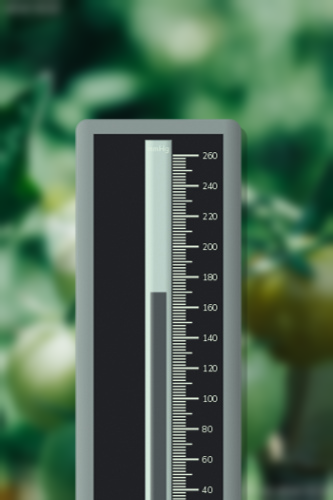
170 mmHg
